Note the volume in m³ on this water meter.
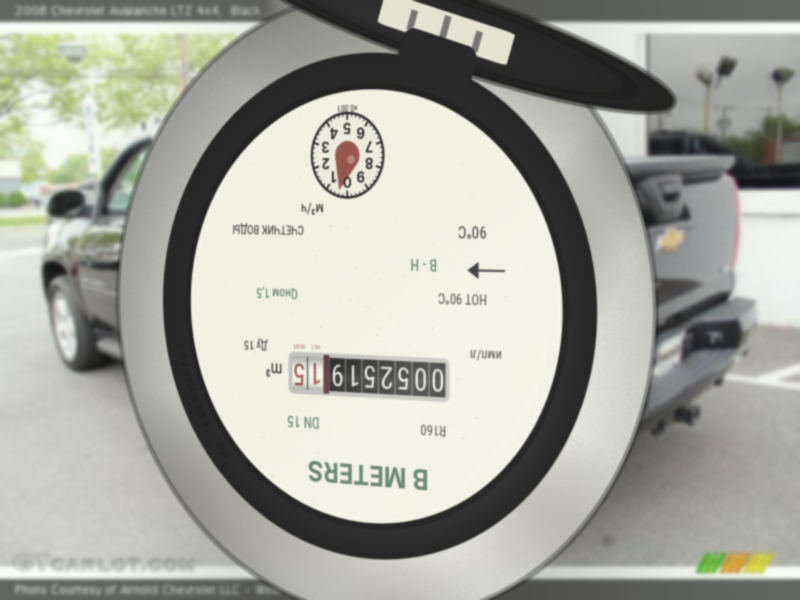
52519.150 m³
